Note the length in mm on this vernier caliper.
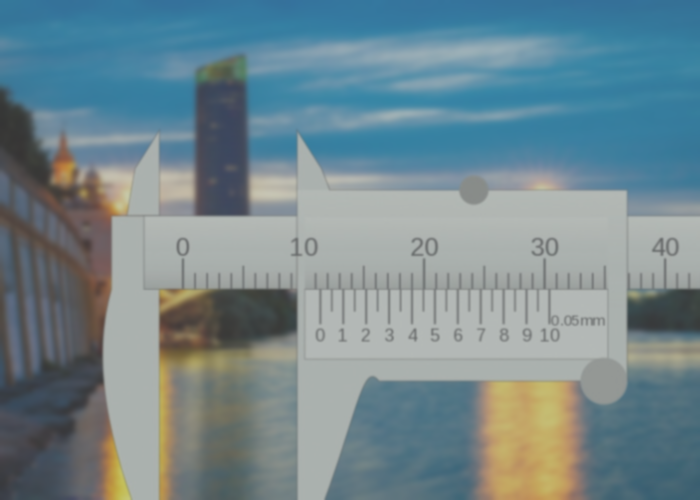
11.4 mm
